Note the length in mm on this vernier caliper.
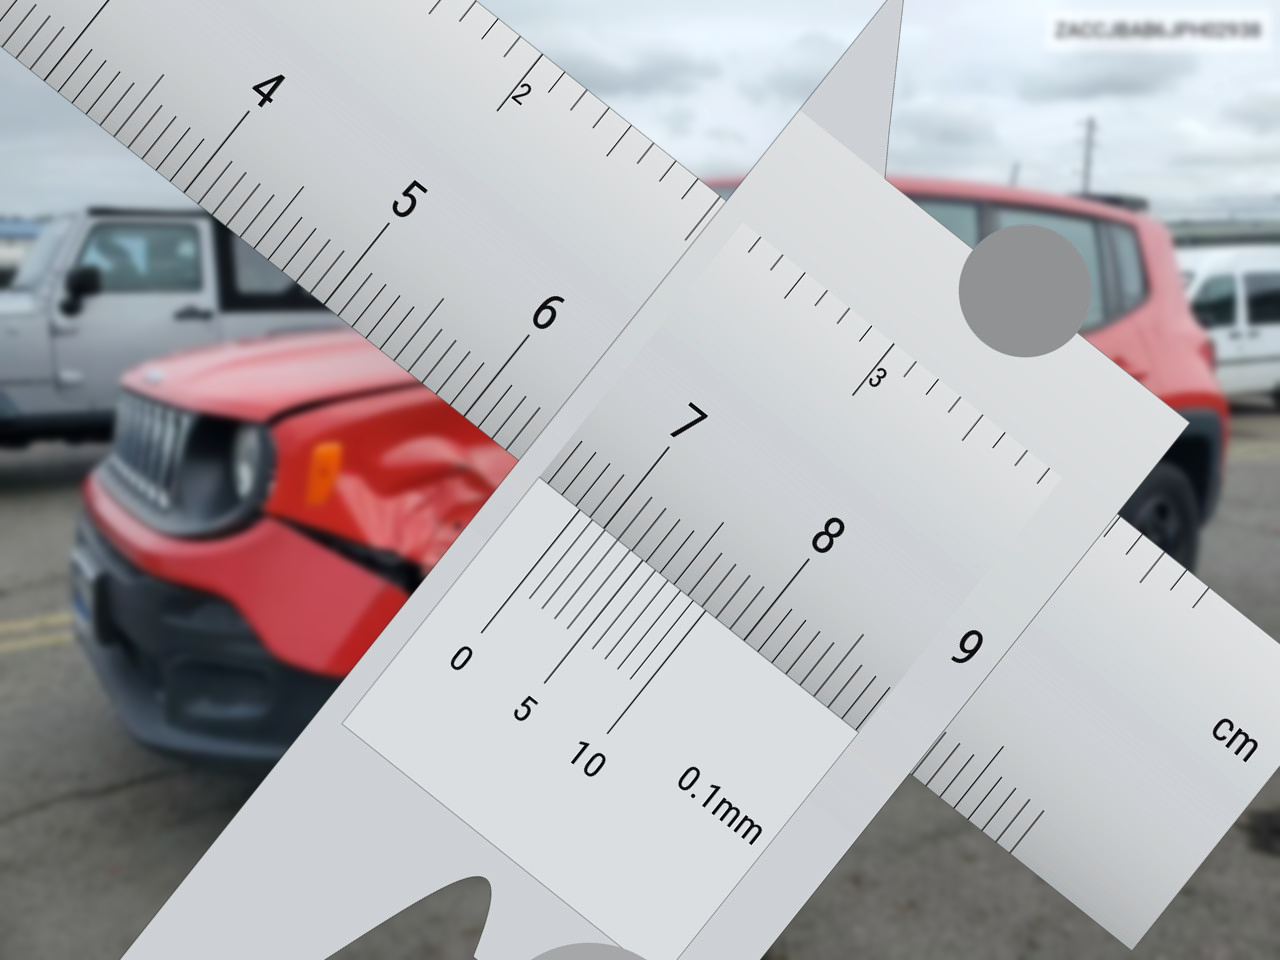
68.3 mm
